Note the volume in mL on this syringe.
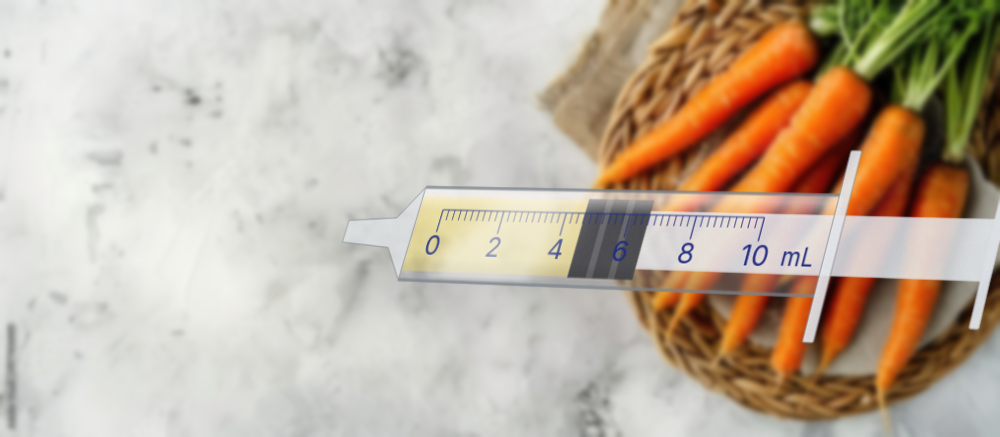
4.6 mL
